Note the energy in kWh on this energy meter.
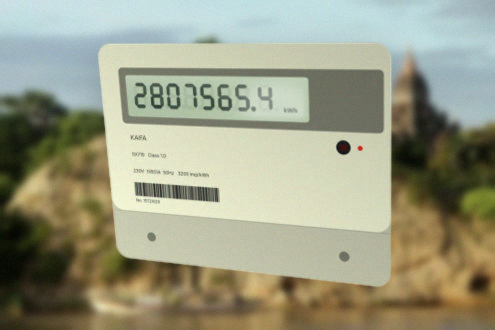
2807565.4 kWh
